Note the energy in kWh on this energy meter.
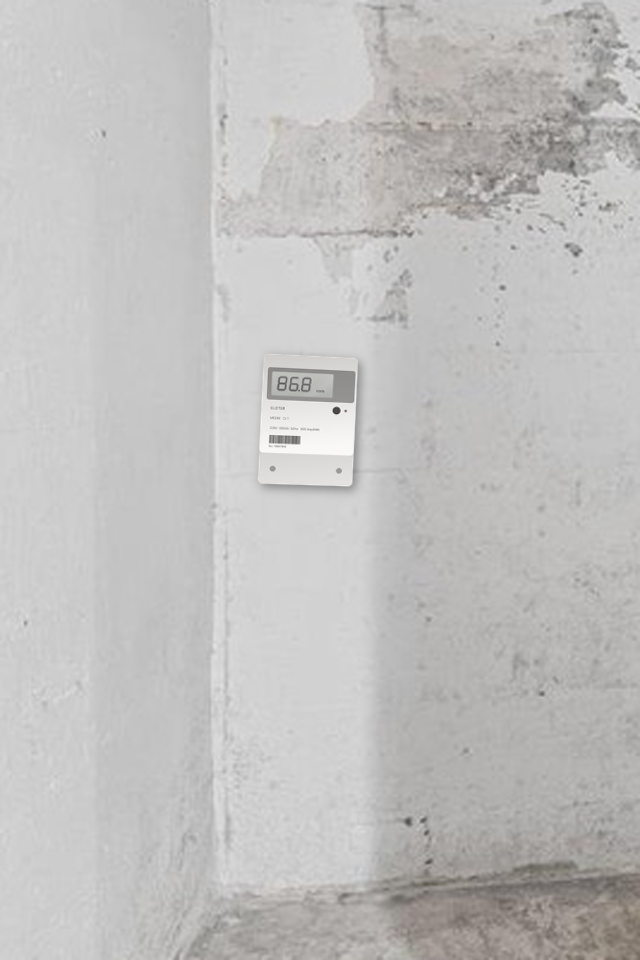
86.8 kWh
